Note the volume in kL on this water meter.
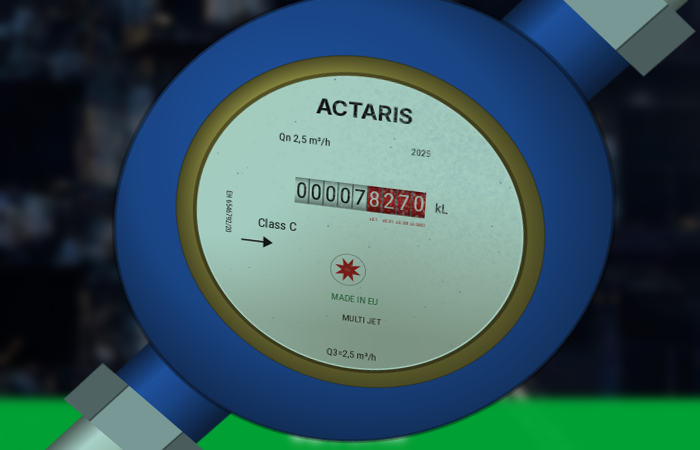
7.8270 kL
